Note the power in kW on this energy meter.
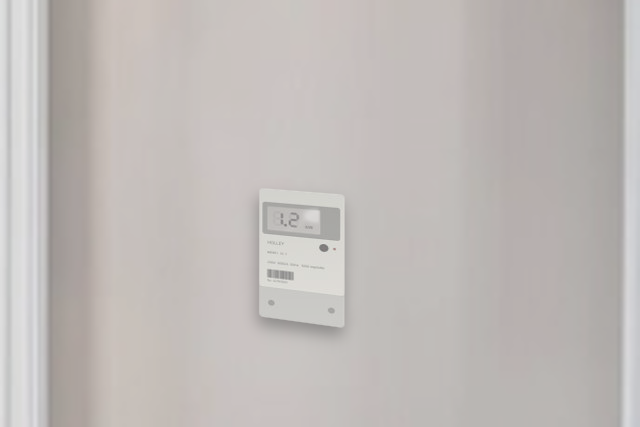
1.2 kW
